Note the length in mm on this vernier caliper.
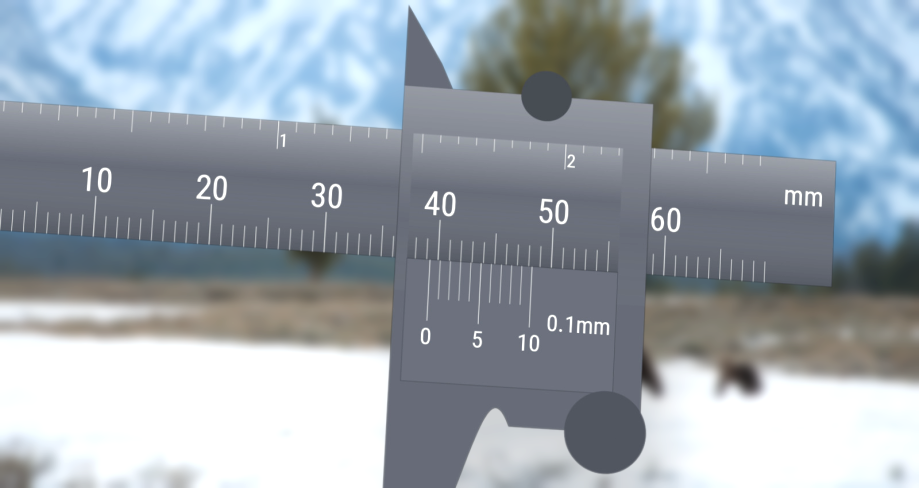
39.3 mm
